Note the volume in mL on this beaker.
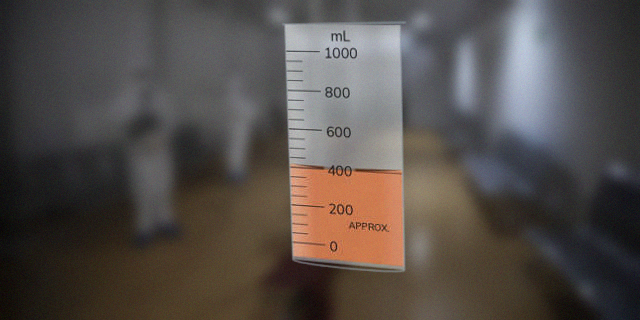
400 mL
